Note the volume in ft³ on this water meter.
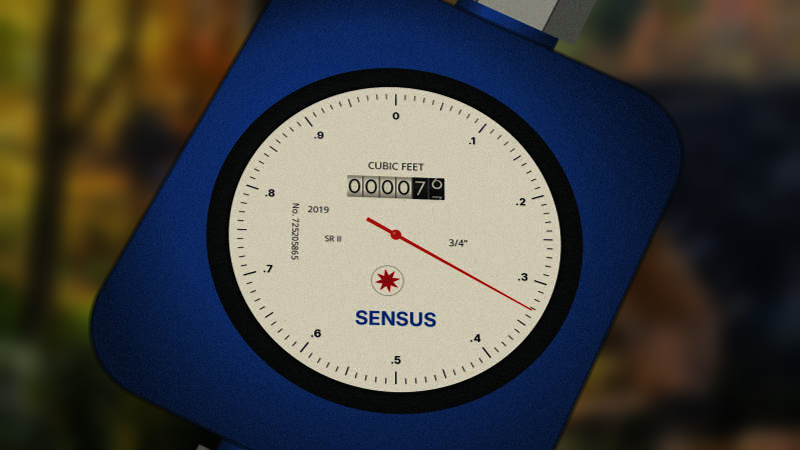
76.33 ft³
